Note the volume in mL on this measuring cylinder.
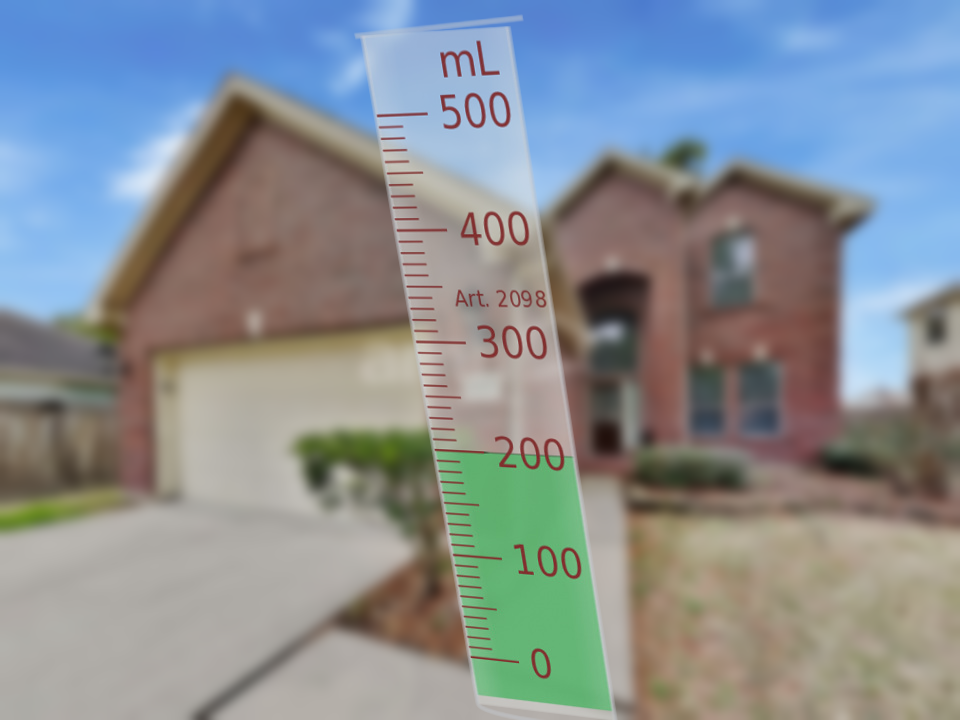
200 mL
